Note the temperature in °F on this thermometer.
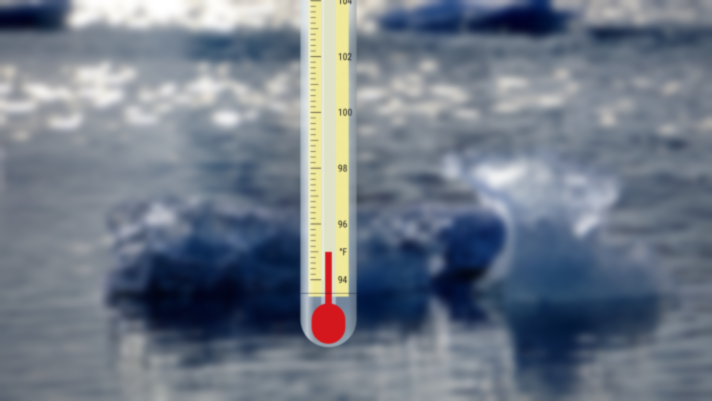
95 °F
